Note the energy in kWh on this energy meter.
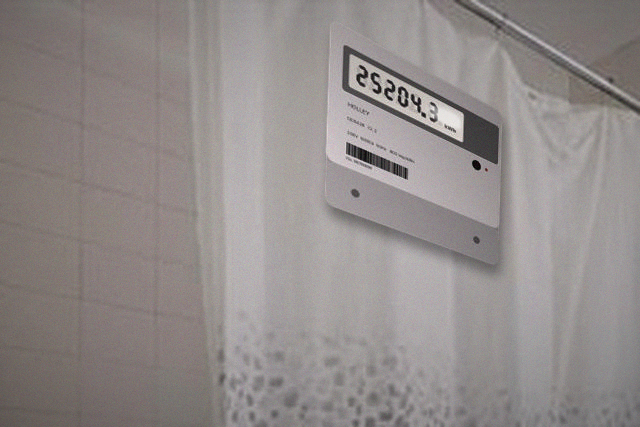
25204.3 kWh
